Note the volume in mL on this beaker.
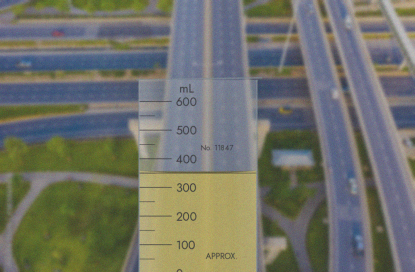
350 mL
